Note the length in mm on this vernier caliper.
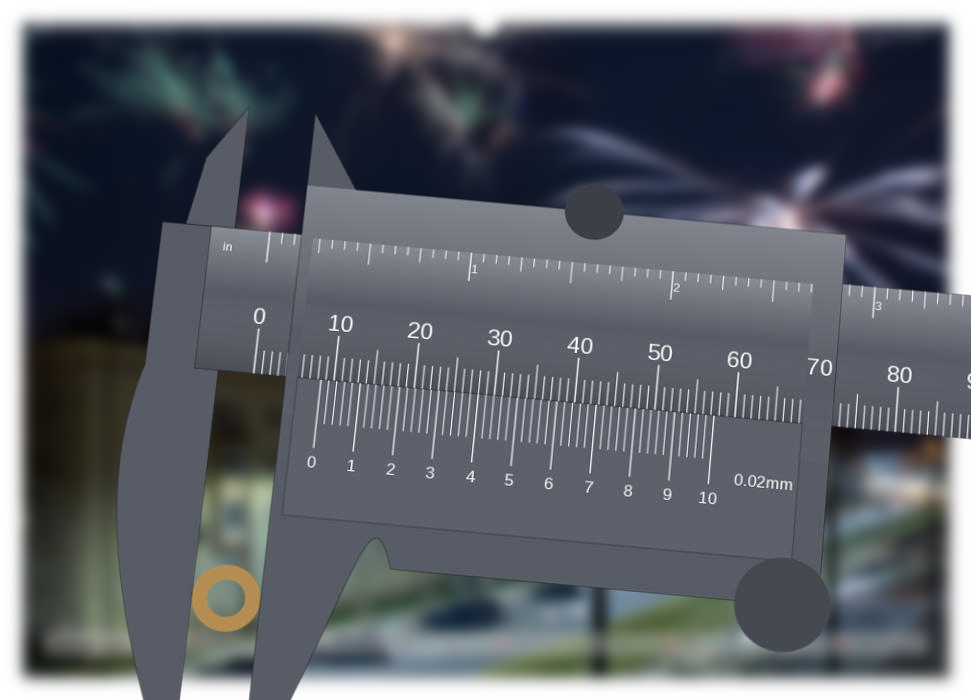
8.4 mm
